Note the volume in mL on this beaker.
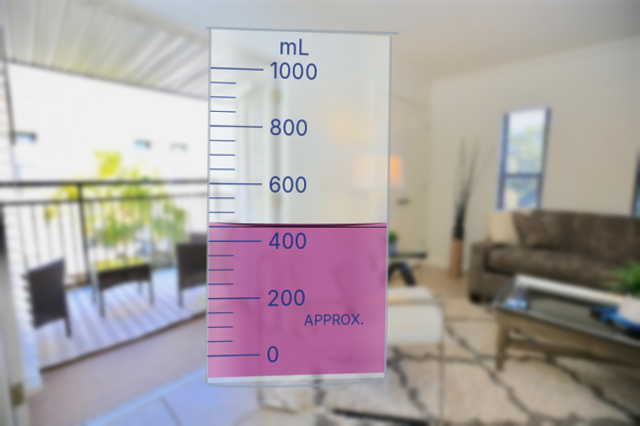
450 mL
